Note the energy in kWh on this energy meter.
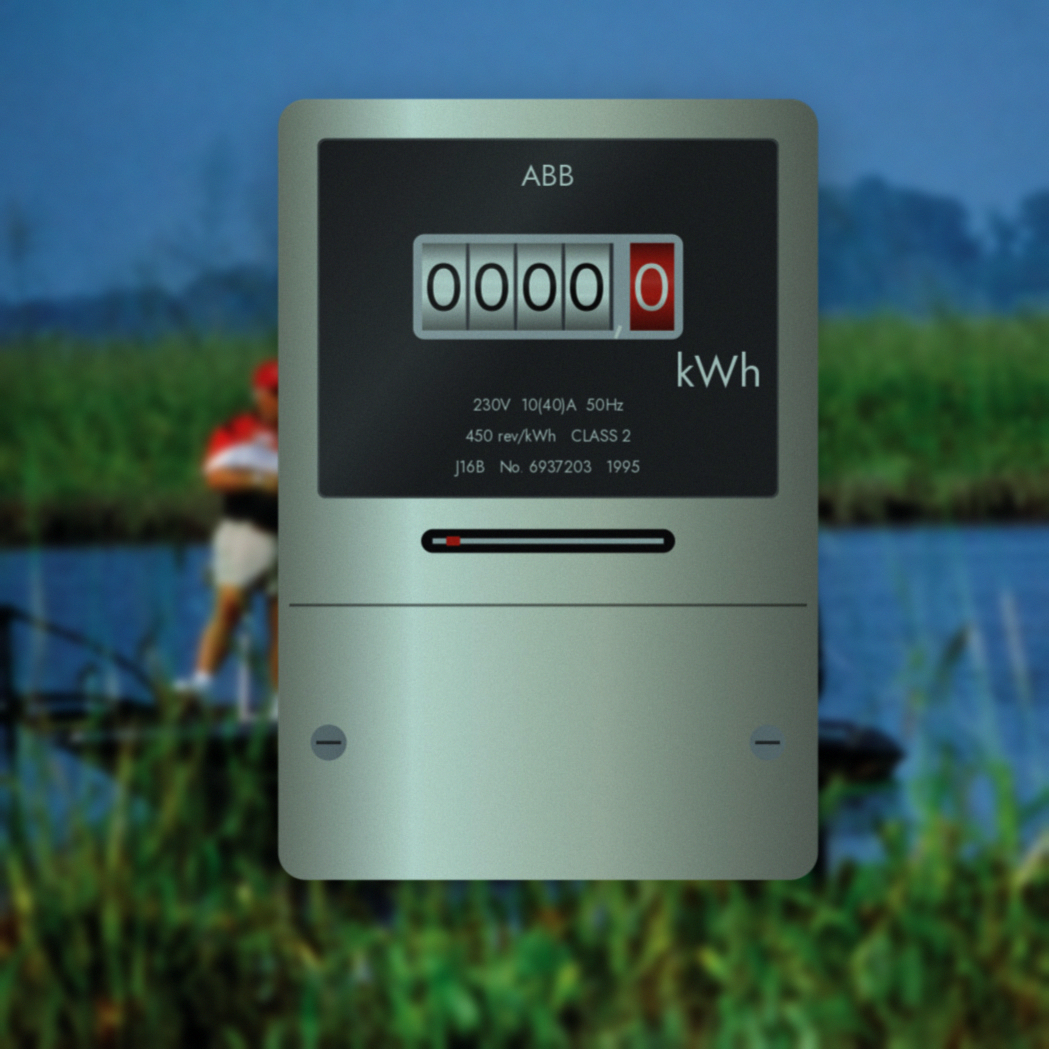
0.0 kWh
